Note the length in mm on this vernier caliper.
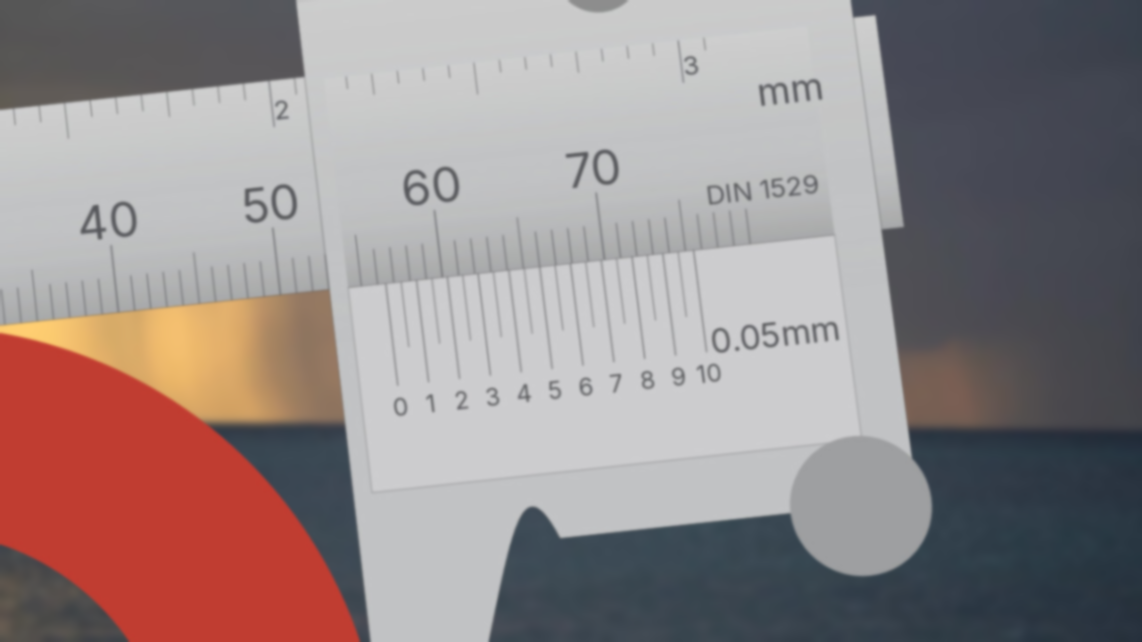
56.5 mm
